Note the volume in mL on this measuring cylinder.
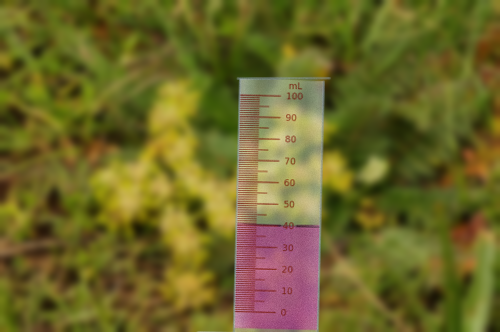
40 mL
